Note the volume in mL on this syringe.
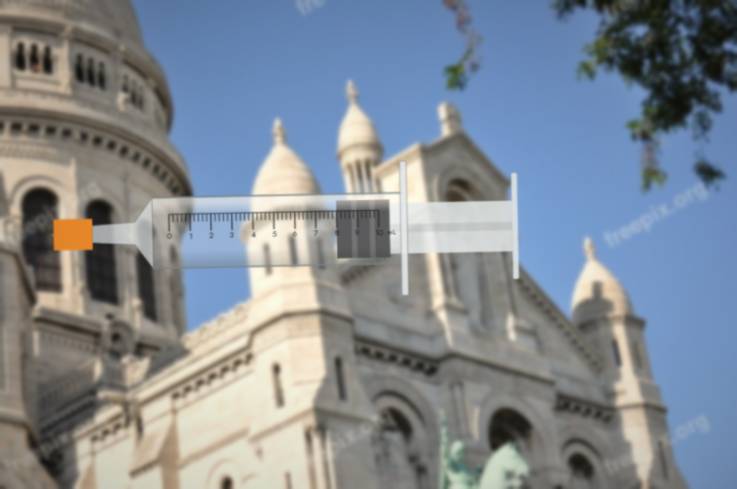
8 mL
